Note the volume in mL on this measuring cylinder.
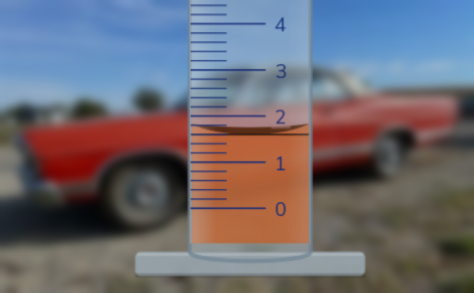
1.6 mL
